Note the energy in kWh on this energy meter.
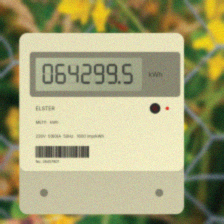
64299.5 kWh
